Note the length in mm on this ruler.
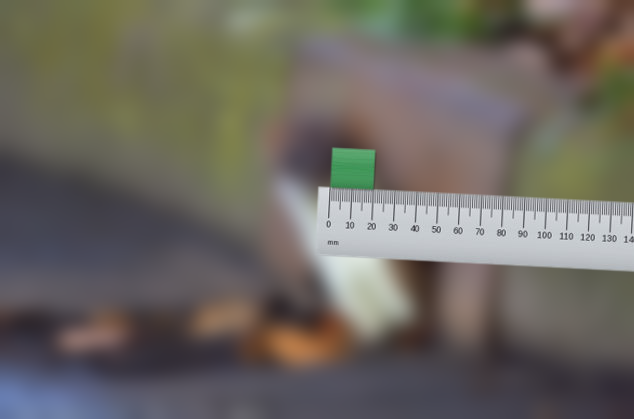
20 mm
